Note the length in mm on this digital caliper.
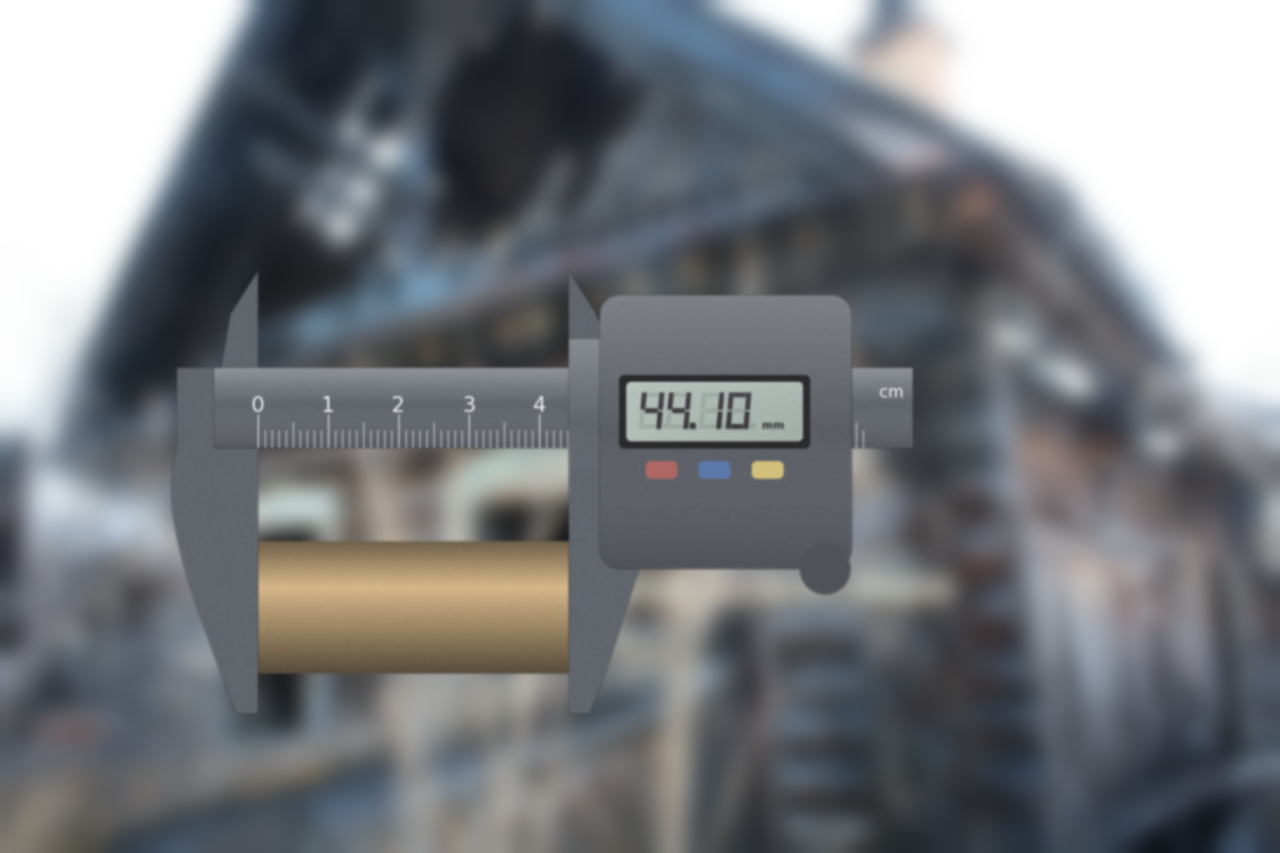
44.10 mm
